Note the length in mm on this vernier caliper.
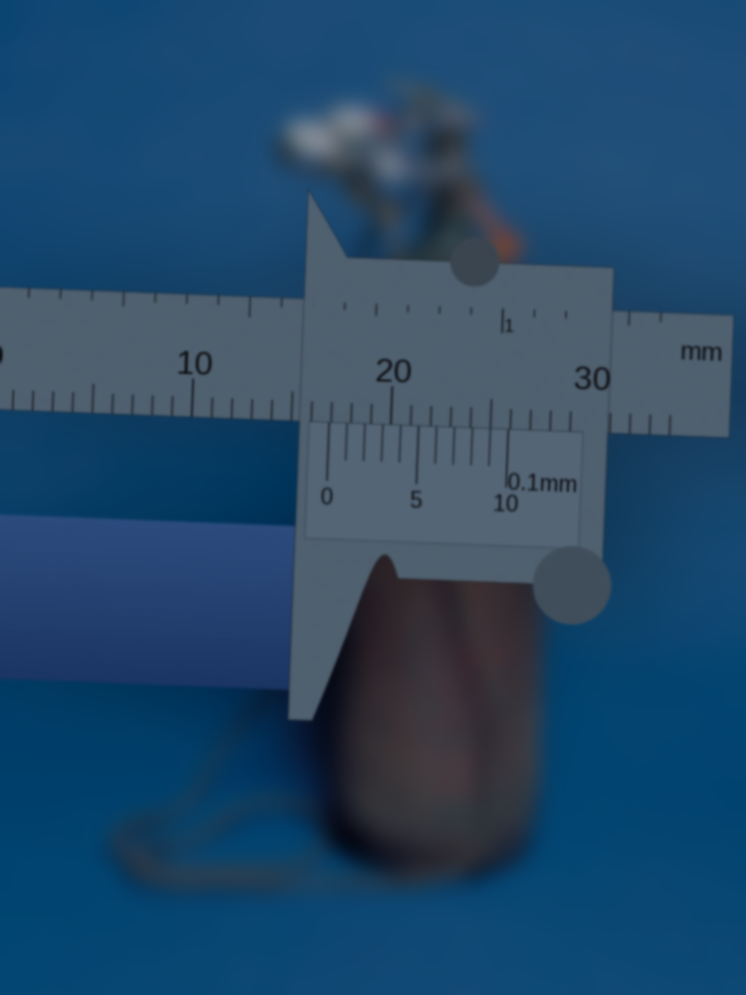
16.9 mm
